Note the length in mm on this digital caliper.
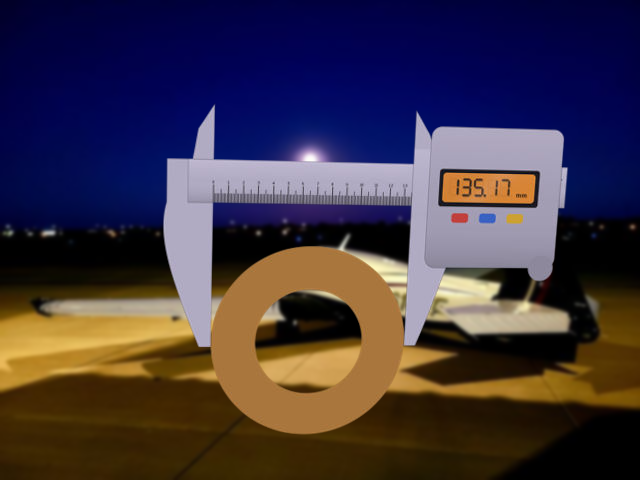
135.17 mm
